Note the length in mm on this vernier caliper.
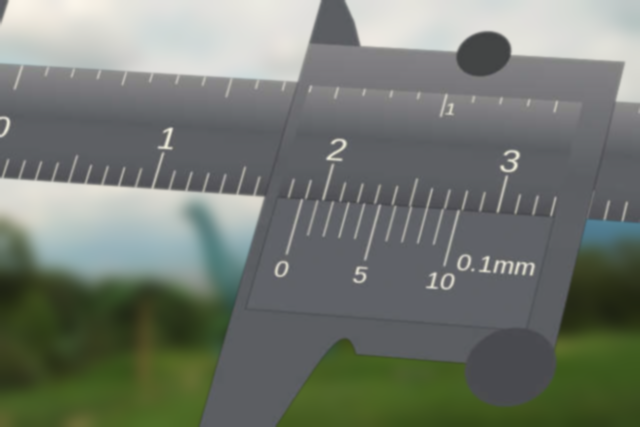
18.8 mm
